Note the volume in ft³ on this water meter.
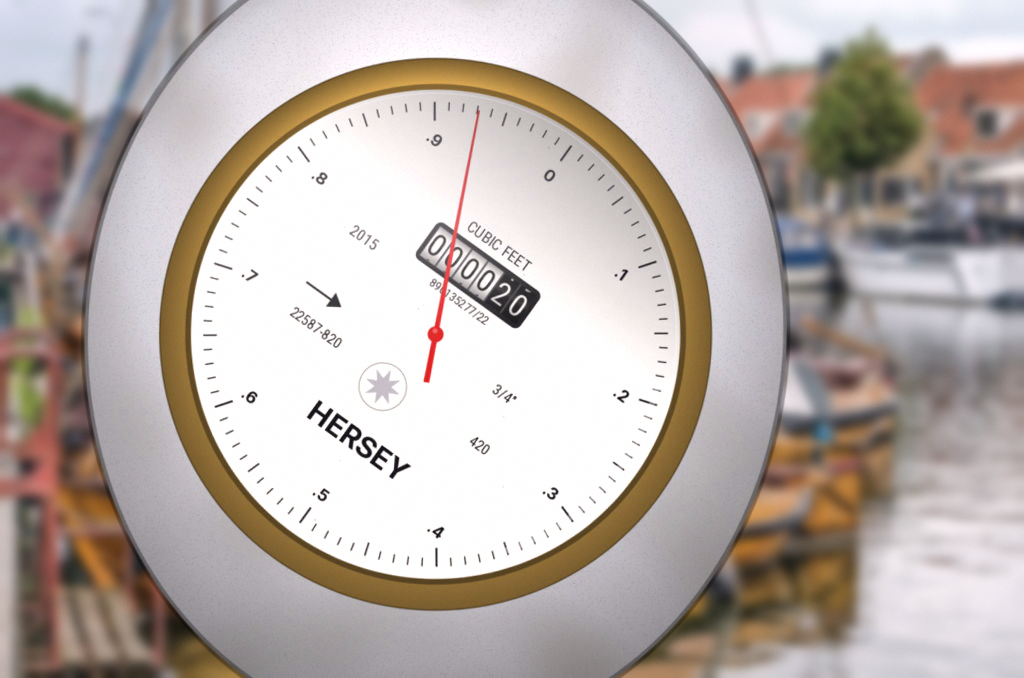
19.93 ft³
